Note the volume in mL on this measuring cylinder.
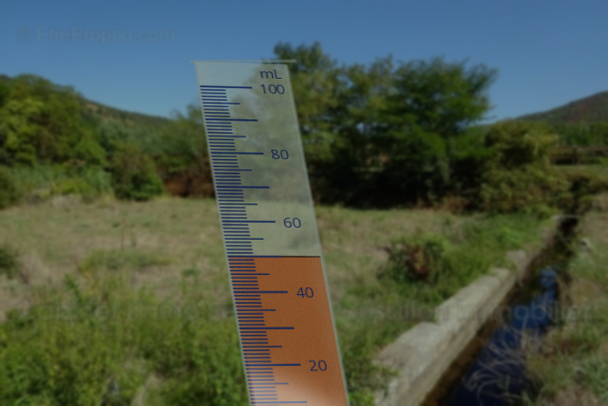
50 mL
